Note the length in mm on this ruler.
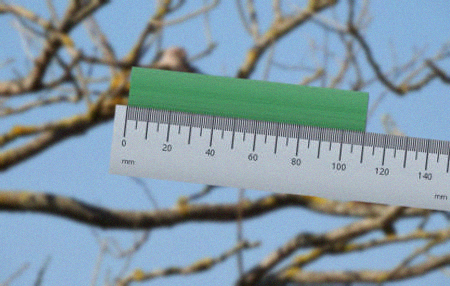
110 mm
